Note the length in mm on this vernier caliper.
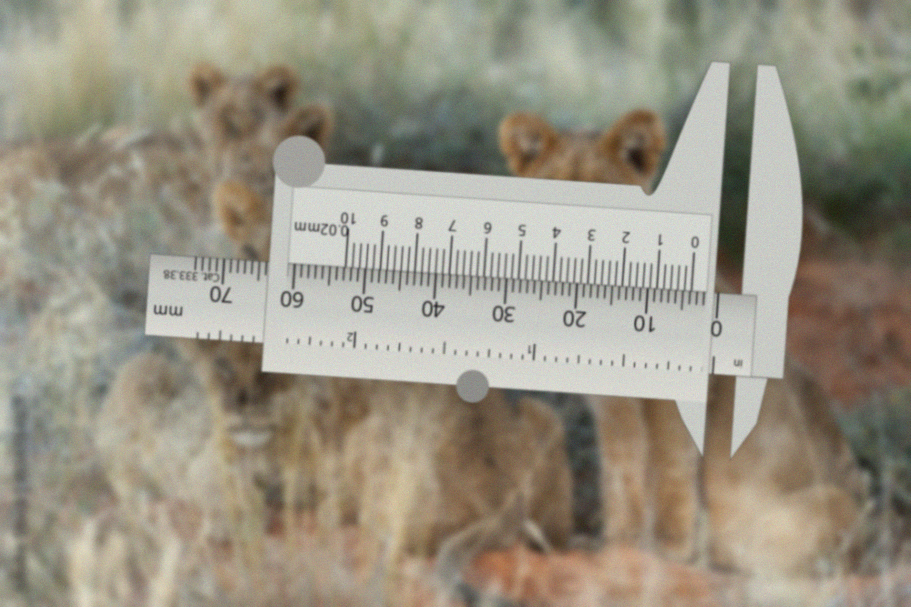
3.8 mm
